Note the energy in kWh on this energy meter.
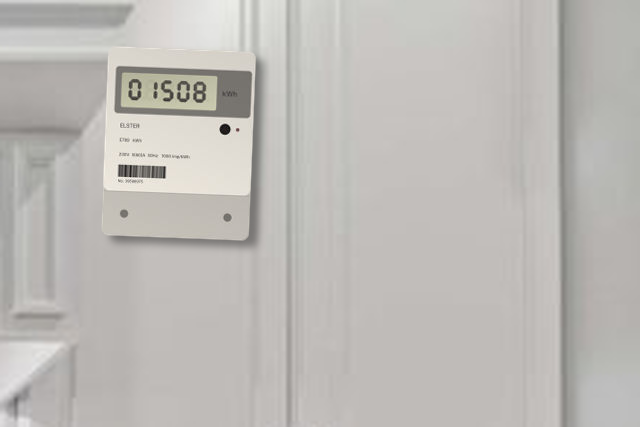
1508 kWh
